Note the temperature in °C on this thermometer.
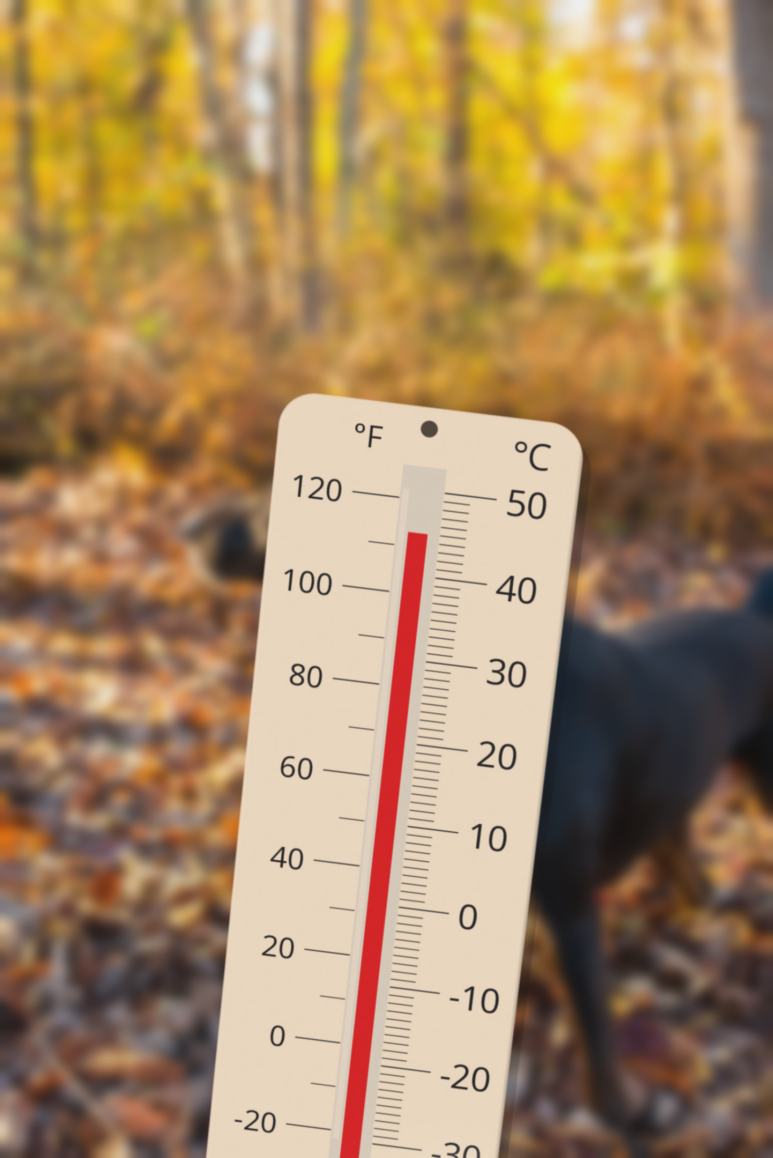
45 °C
